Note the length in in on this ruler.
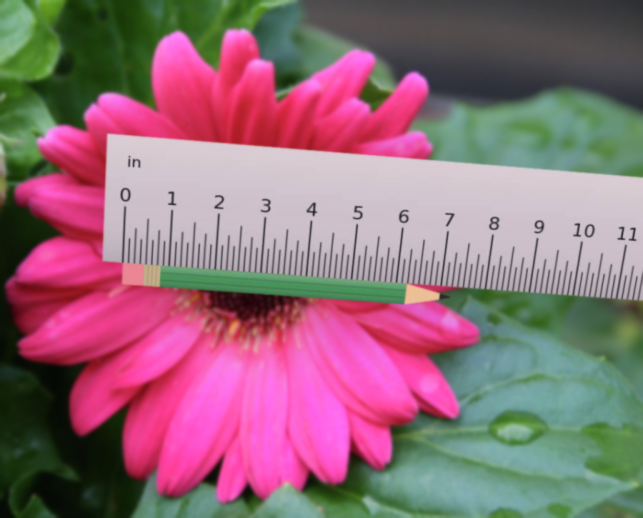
7.25 in
